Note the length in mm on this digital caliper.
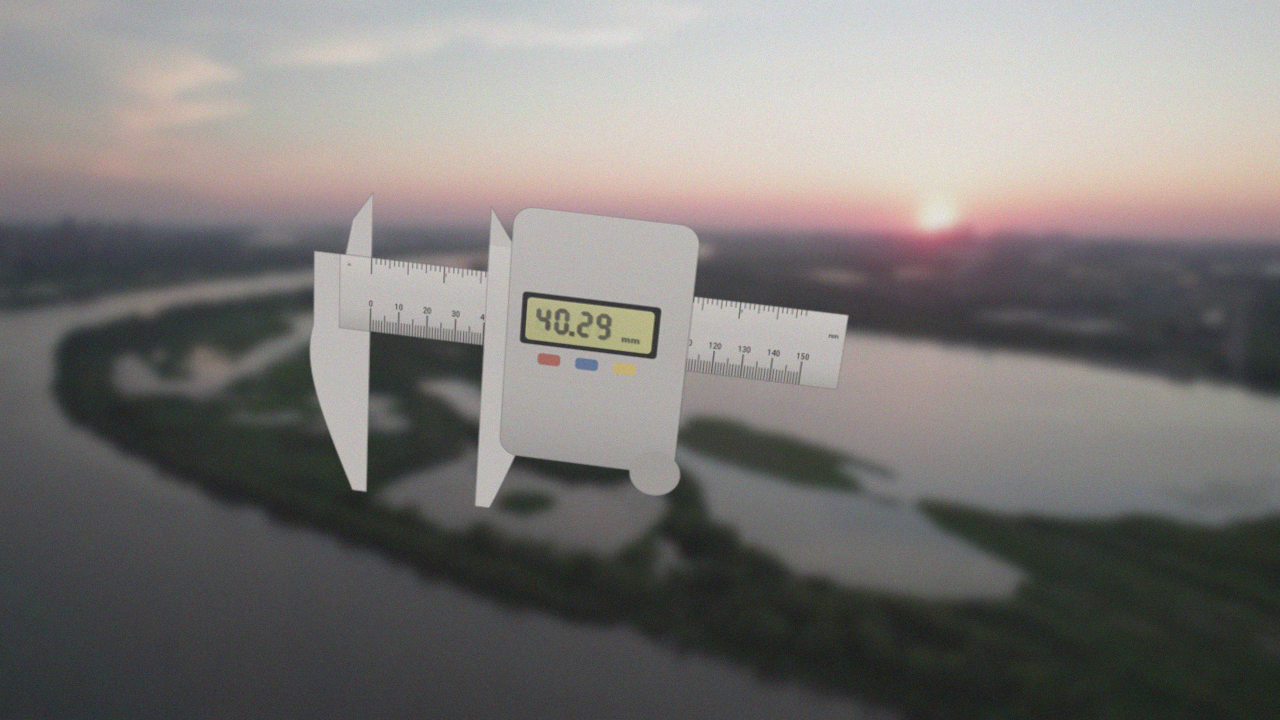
40.29 mm
